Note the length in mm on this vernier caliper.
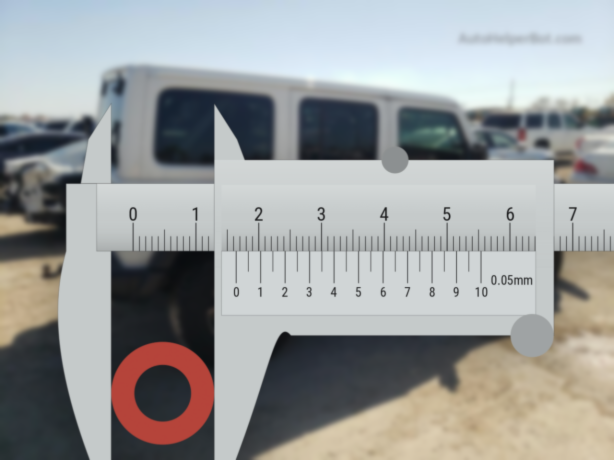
16.4 mm
